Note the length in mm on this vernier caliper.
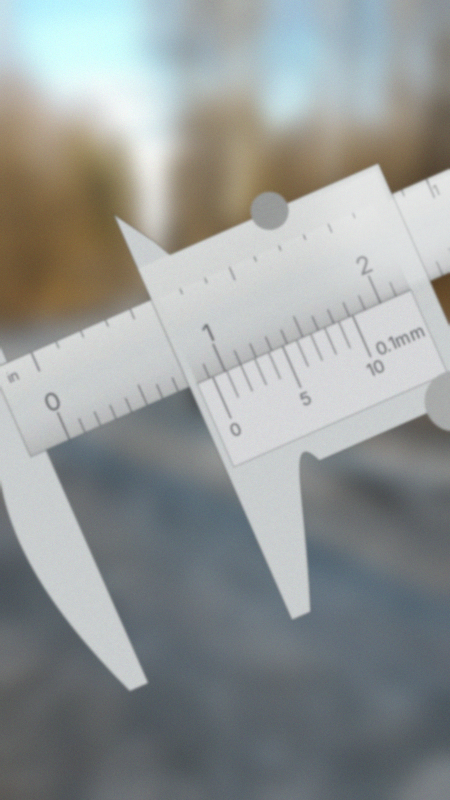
9.2 mm
